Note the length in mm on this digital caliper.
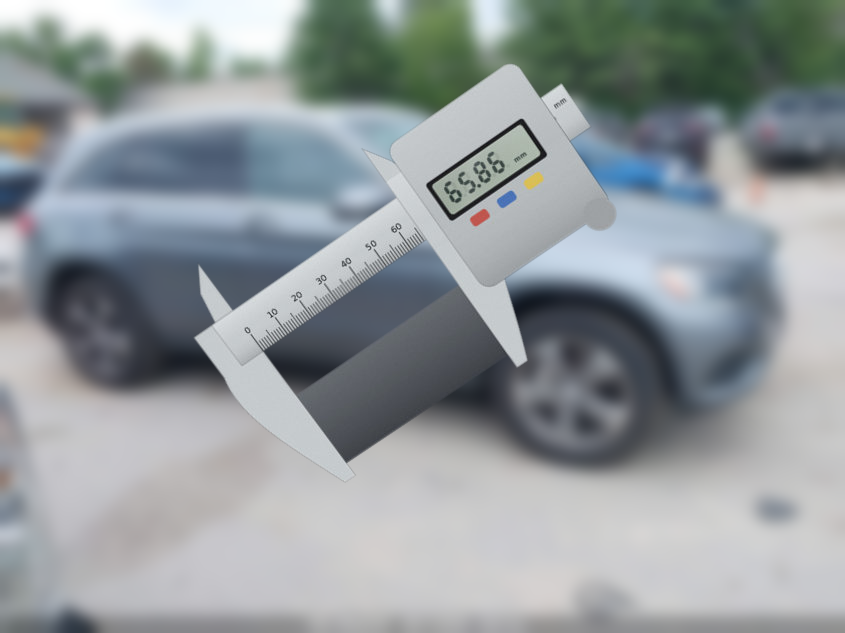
65.86 mm
